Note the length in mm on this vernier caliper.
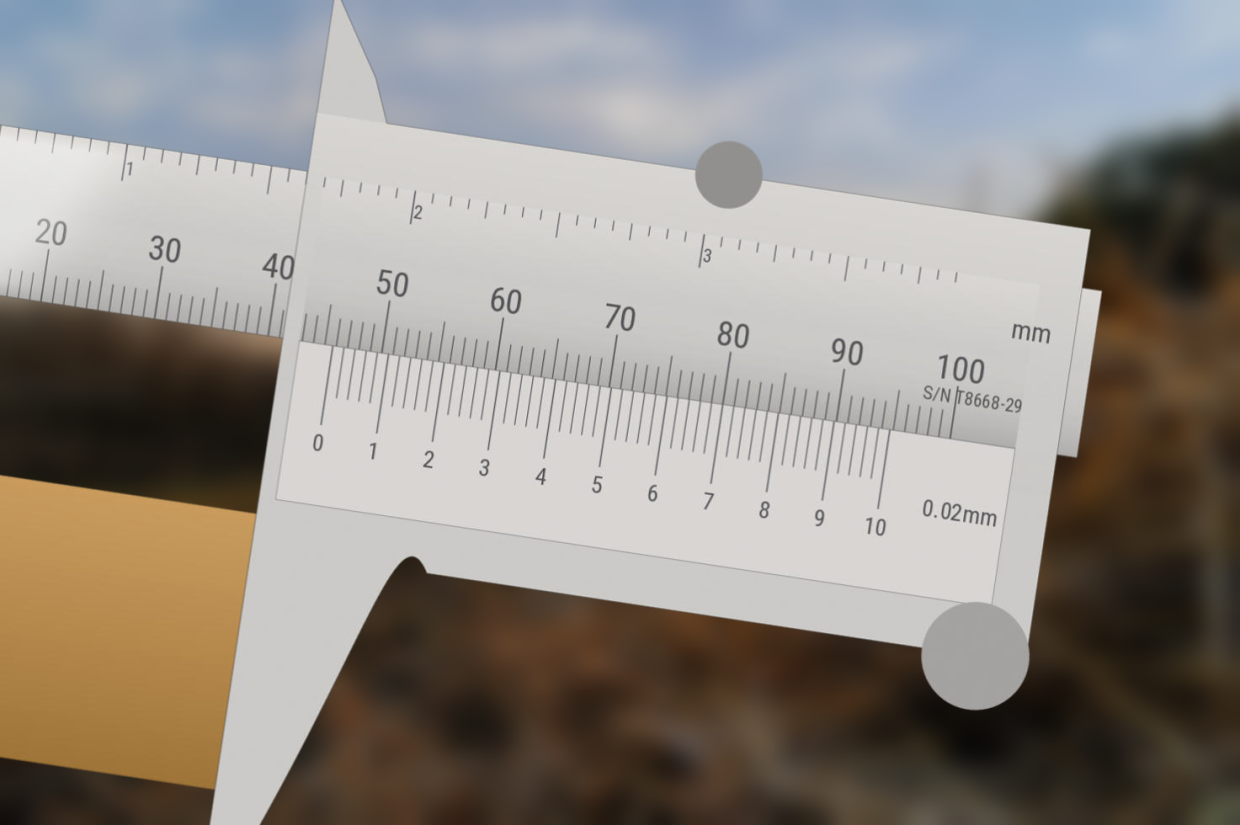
45.7 mm
